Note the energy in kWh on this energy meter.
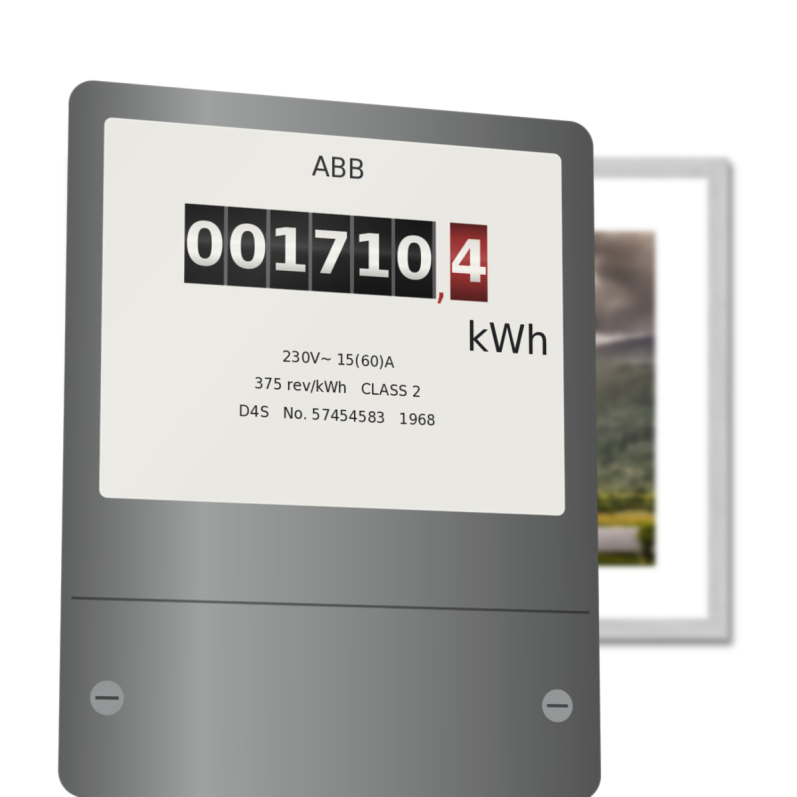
1710.4 kWh
